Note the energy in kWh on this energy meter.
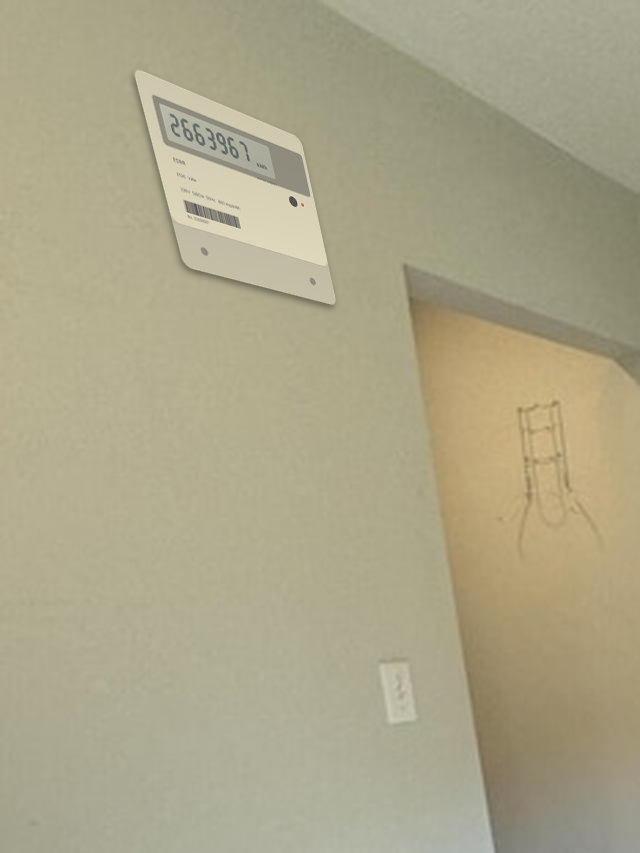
2663967 kWh
